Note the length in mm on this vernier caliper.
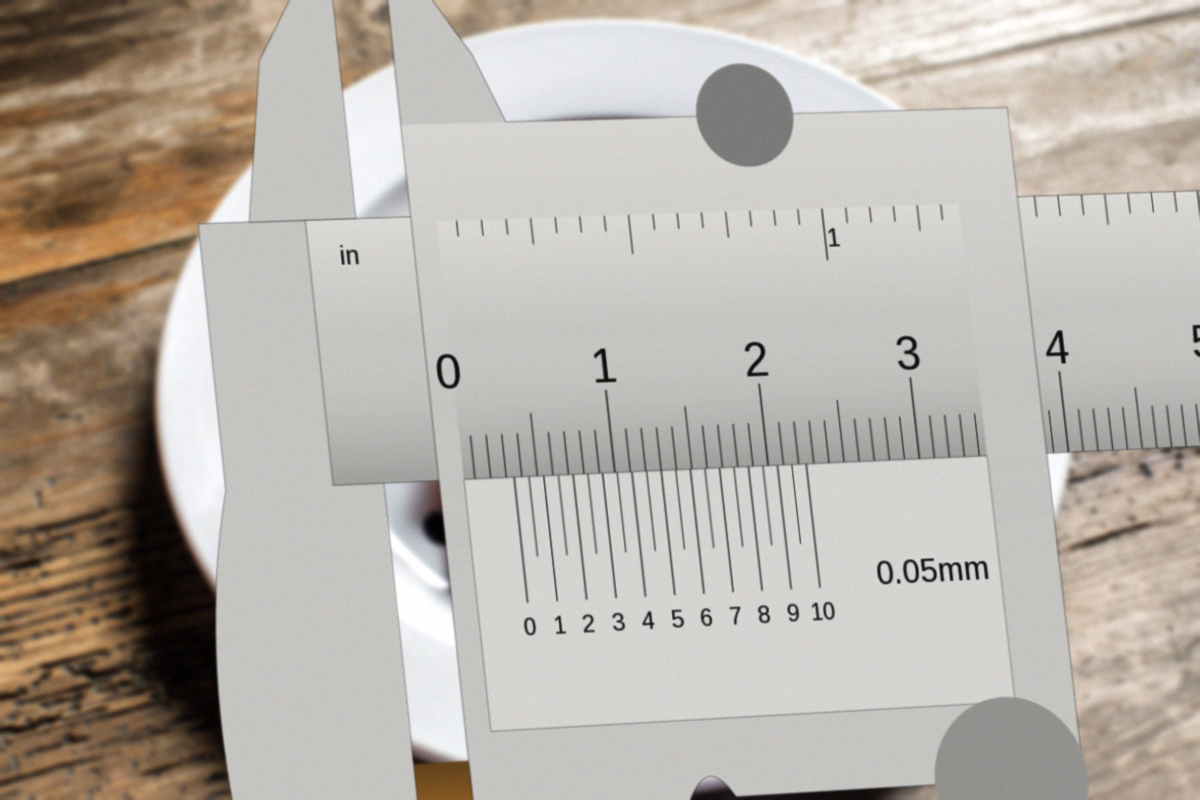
3.5 mm
